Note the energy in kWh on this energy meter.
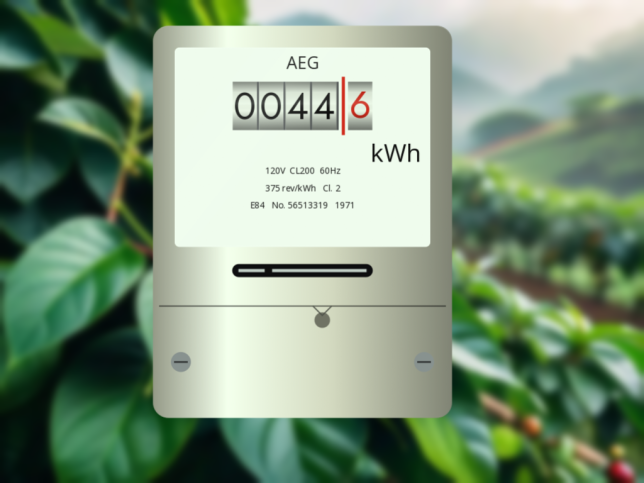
44.6 kWh
